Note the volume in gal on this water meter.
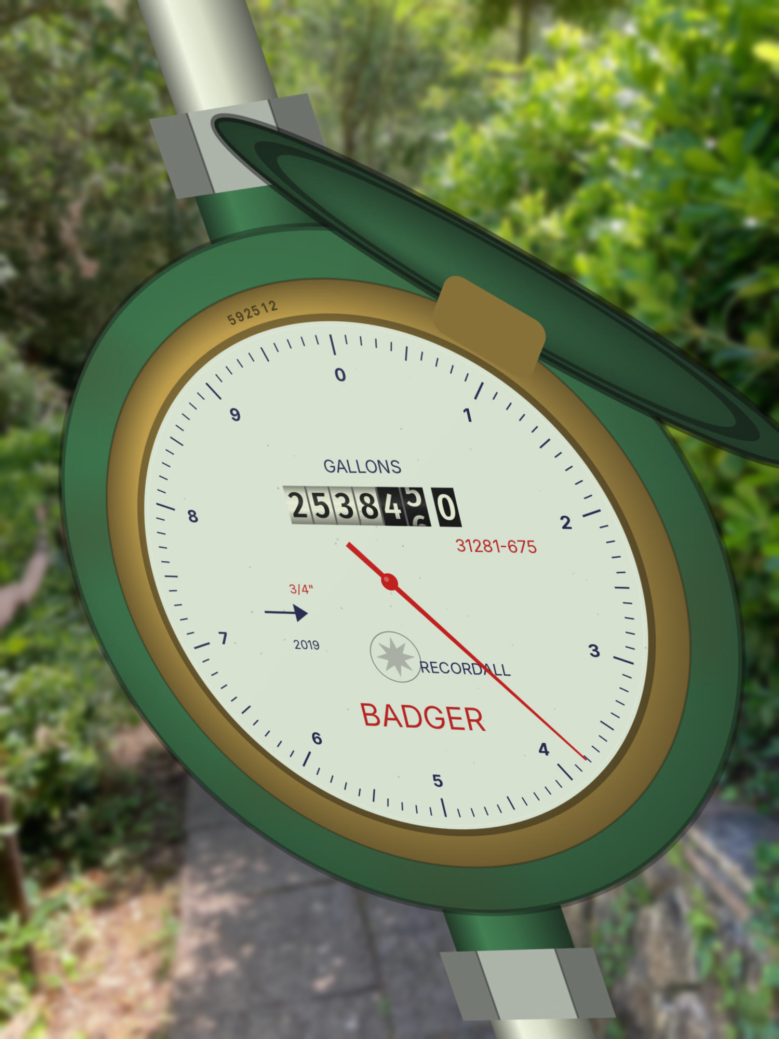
2538453.8 gal
